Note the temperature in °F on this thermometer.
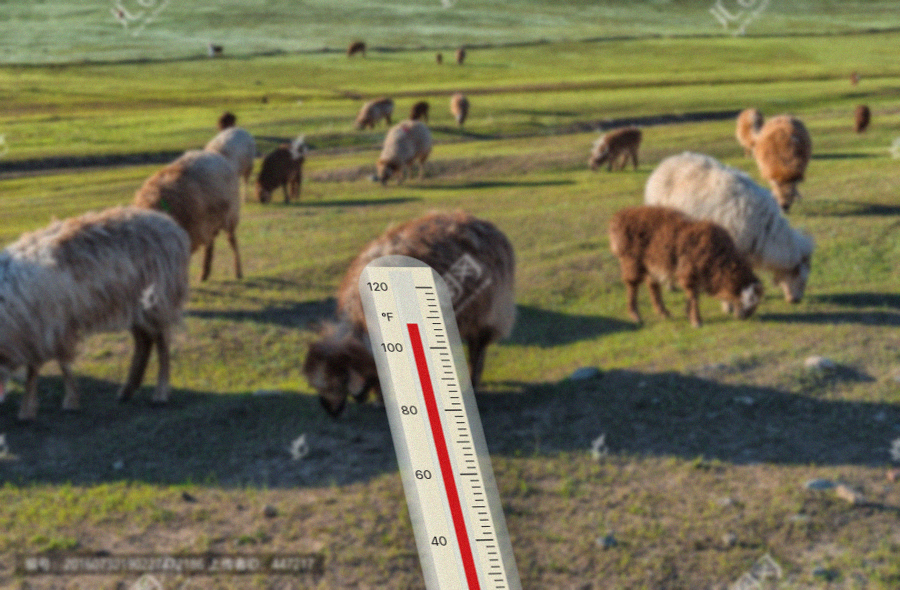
108 °F
